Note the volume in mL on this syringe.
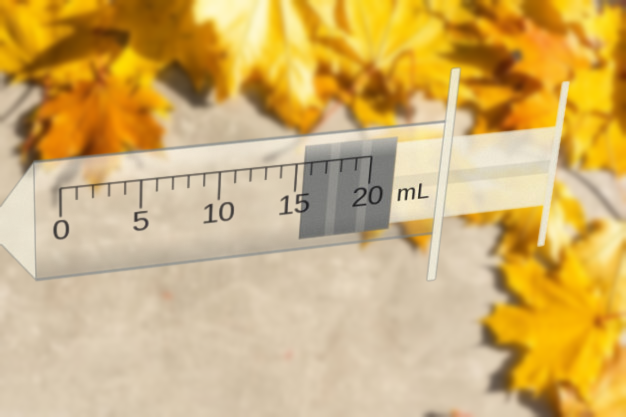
15.5 mL
